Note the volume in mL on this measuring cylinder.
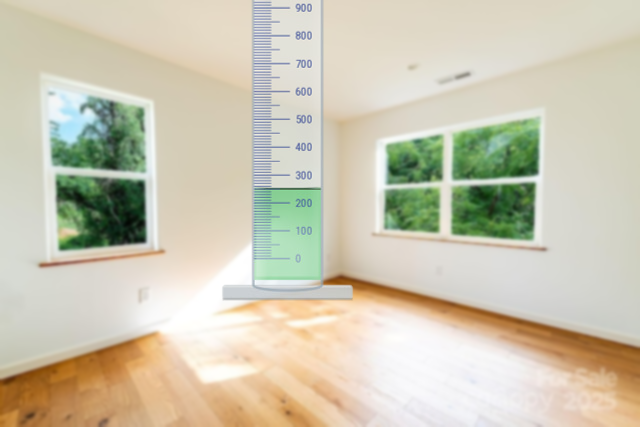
250 mL
